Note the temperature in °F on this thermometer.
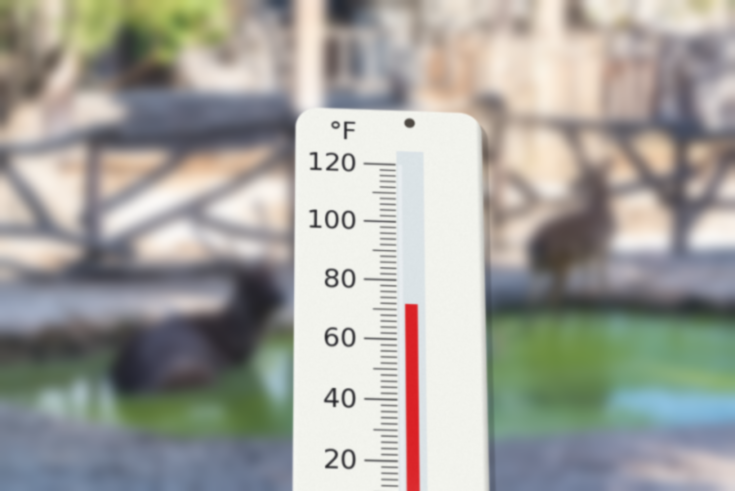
72 °F
